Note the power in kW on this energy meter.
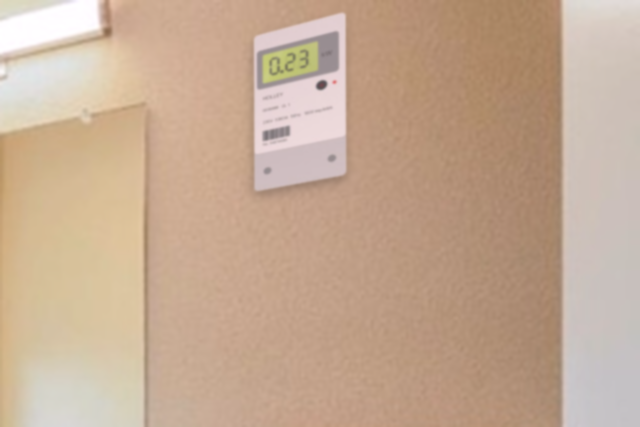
0.23 kW
